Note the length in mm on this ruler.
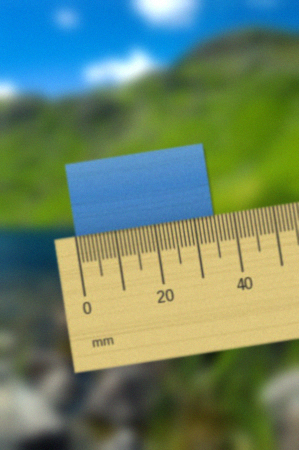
35 mm
